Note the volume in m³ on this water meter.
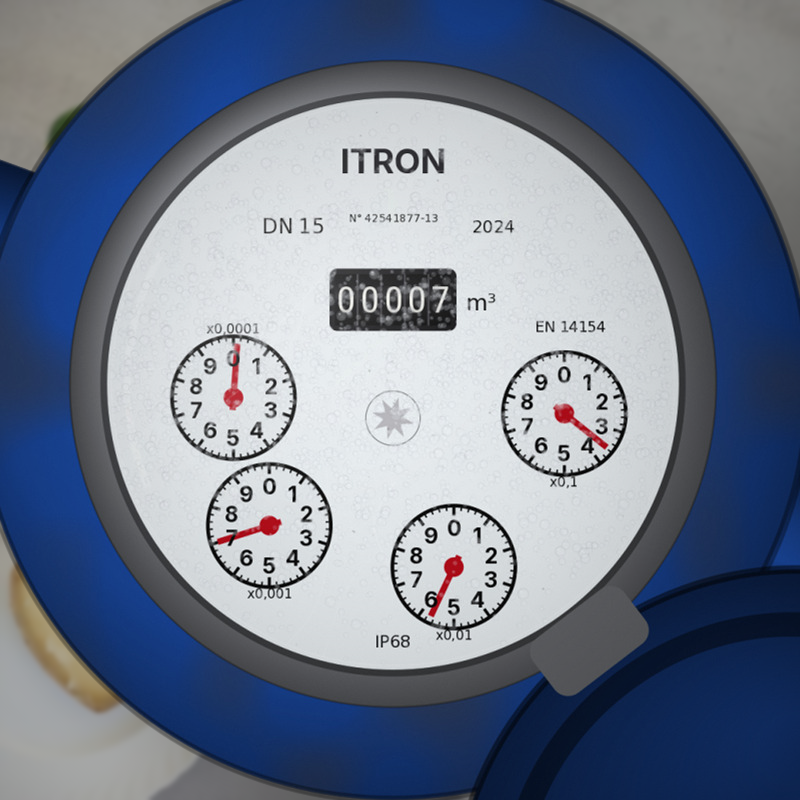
7.3570 m³
